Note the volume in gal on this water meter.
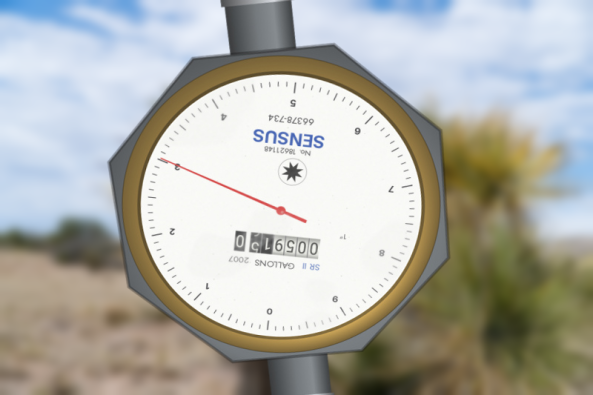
59153.0 gal
